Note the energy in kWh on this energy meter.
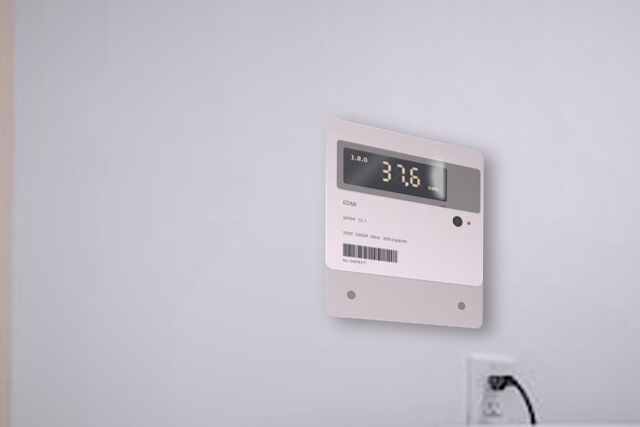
37.6 kWh
